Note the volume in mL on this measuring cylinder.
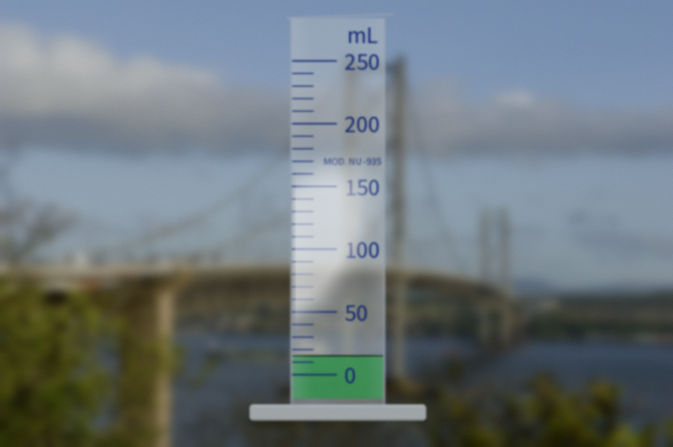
15 mL
